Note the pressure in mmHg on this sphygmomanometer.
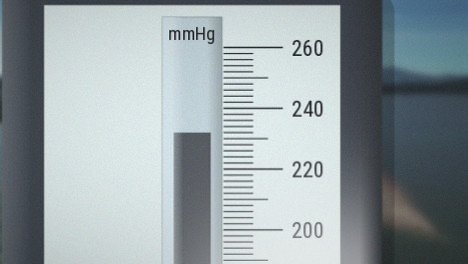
232 mmHg
